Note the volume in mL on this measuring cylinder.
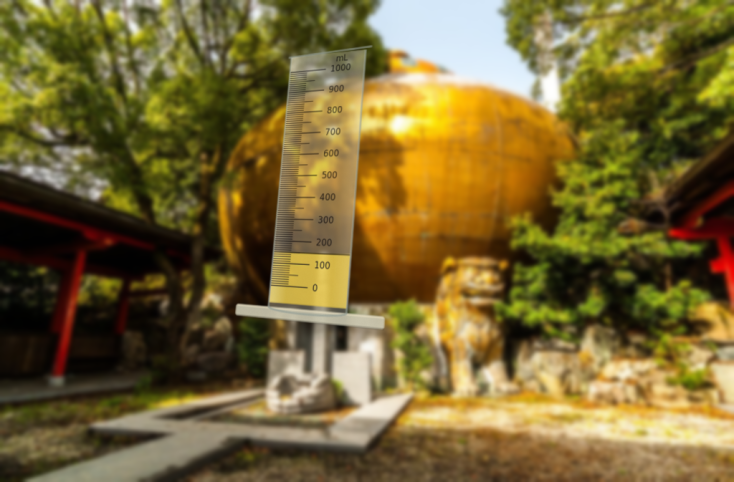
150 mL
